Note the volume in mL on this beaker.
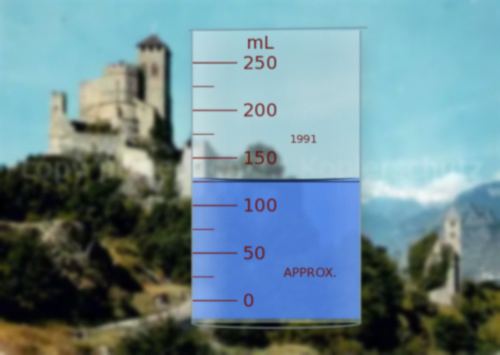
125 mL
